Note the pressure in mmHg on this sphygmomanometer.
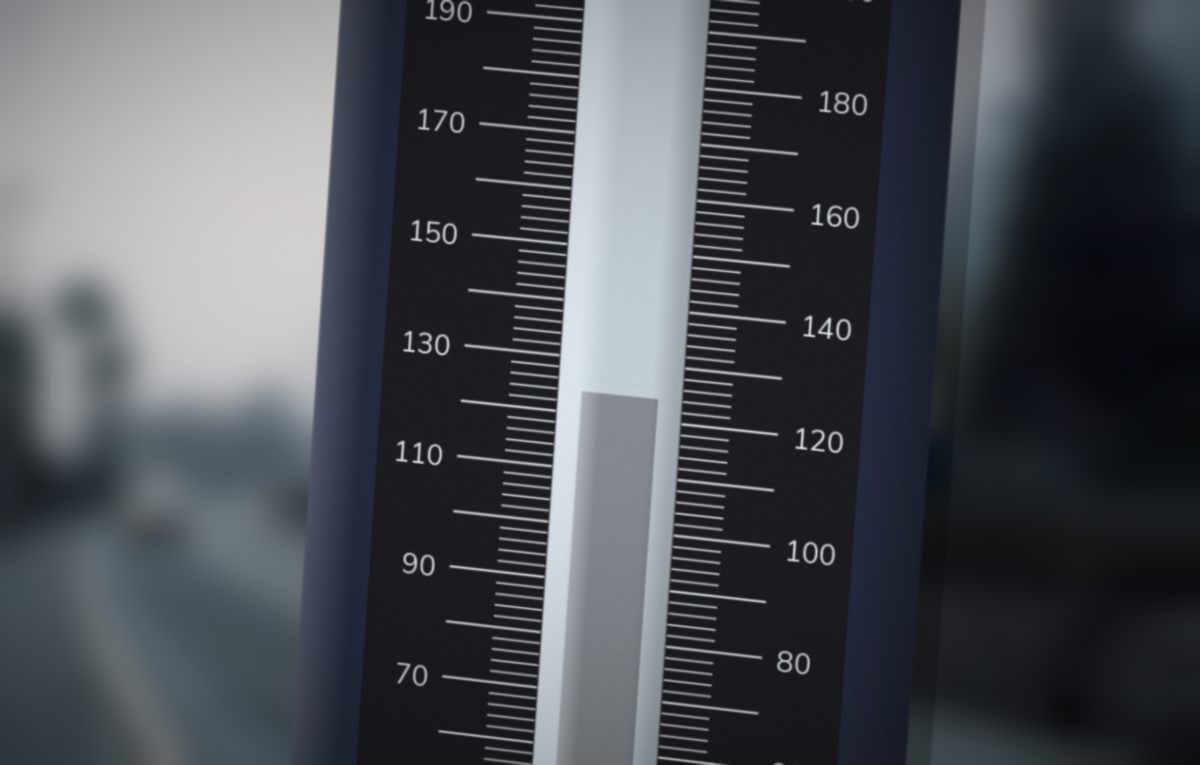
124 mmHg
